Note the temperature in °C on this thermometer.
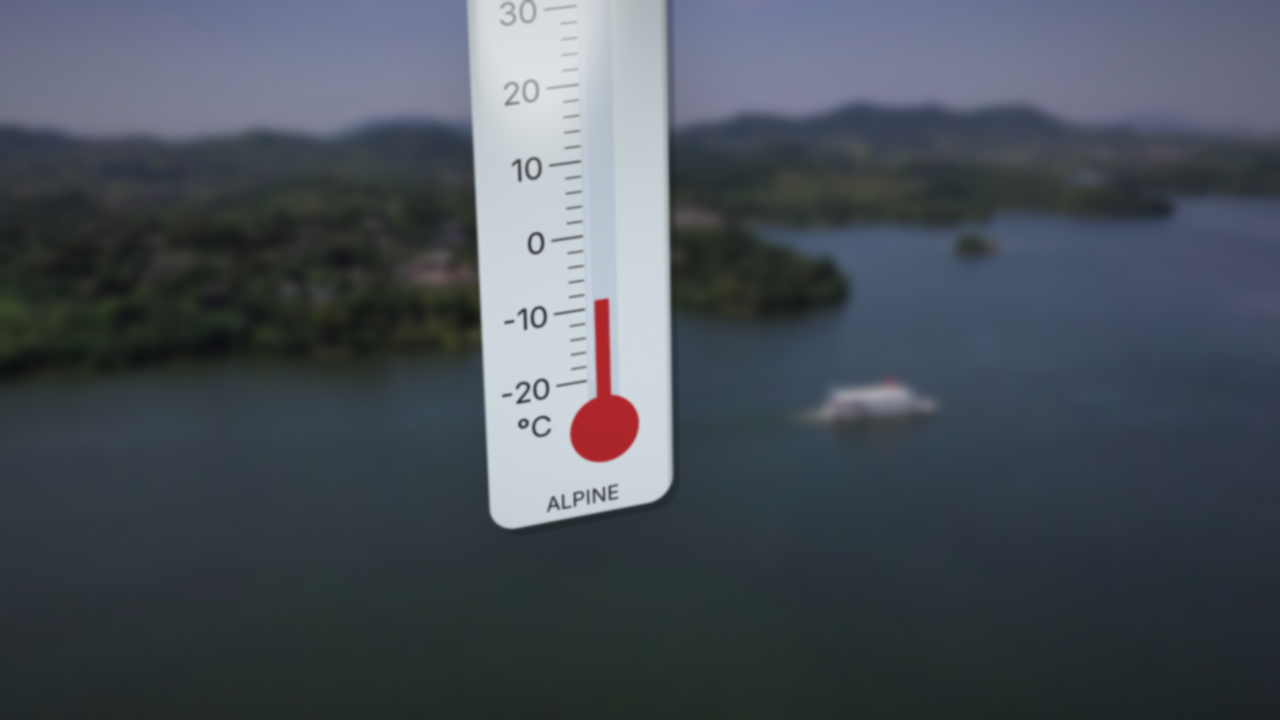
-9 °C
